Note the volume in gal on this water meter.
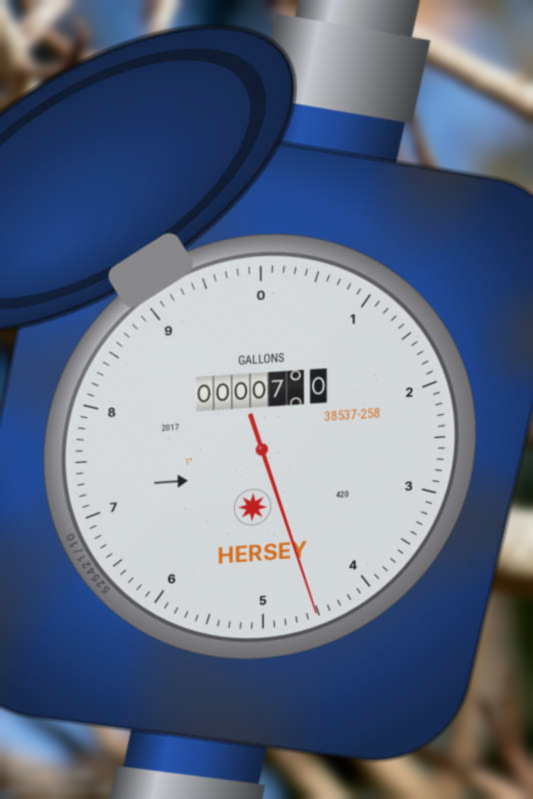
784.5 gal
